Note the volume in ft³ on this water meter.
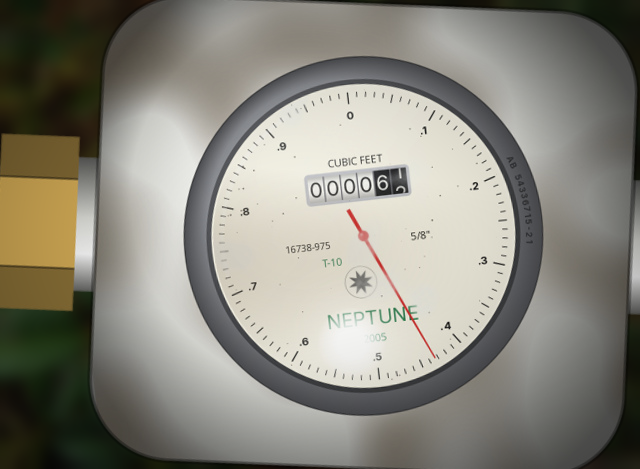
61.43 ft³
